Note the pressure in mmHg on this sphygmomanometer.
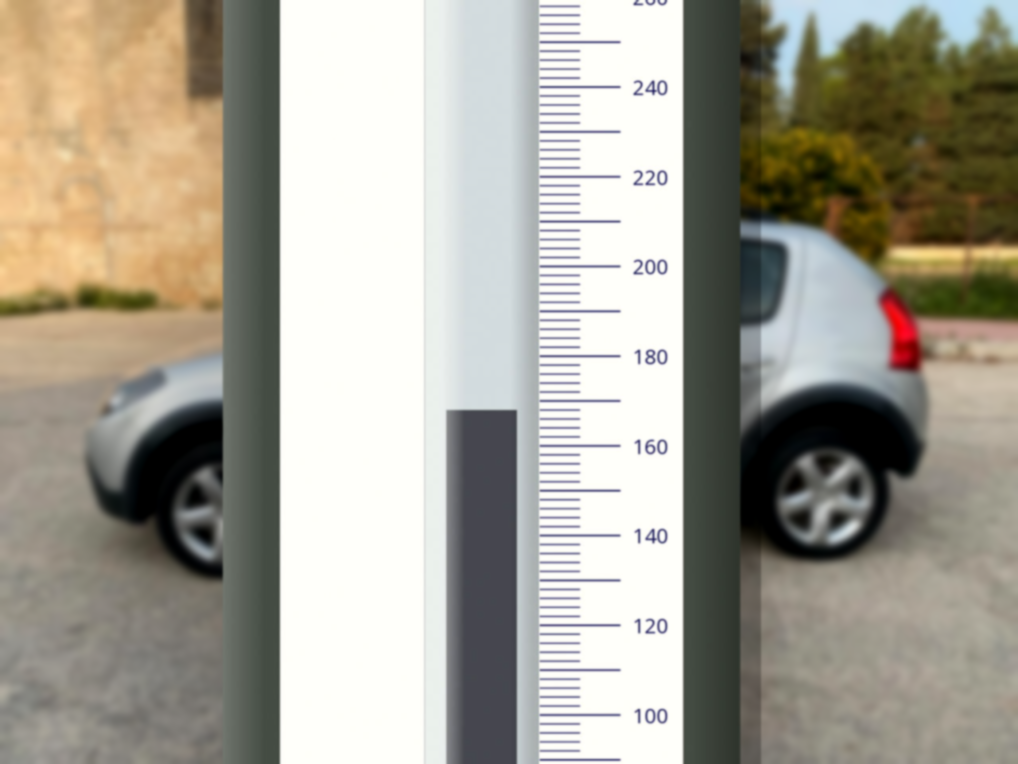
168 mmHg
